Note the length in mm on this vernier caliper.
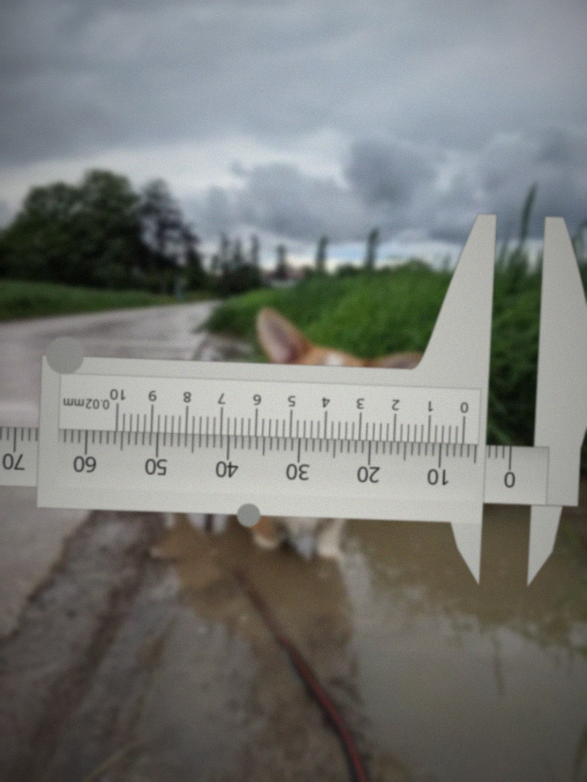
6.8 mm
